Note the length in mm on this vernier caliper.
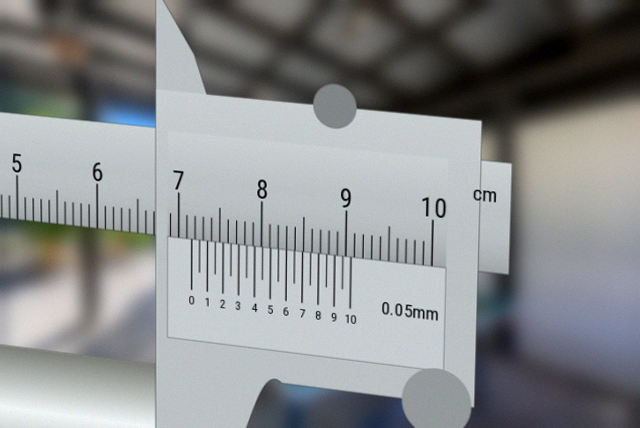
71.6 mm
